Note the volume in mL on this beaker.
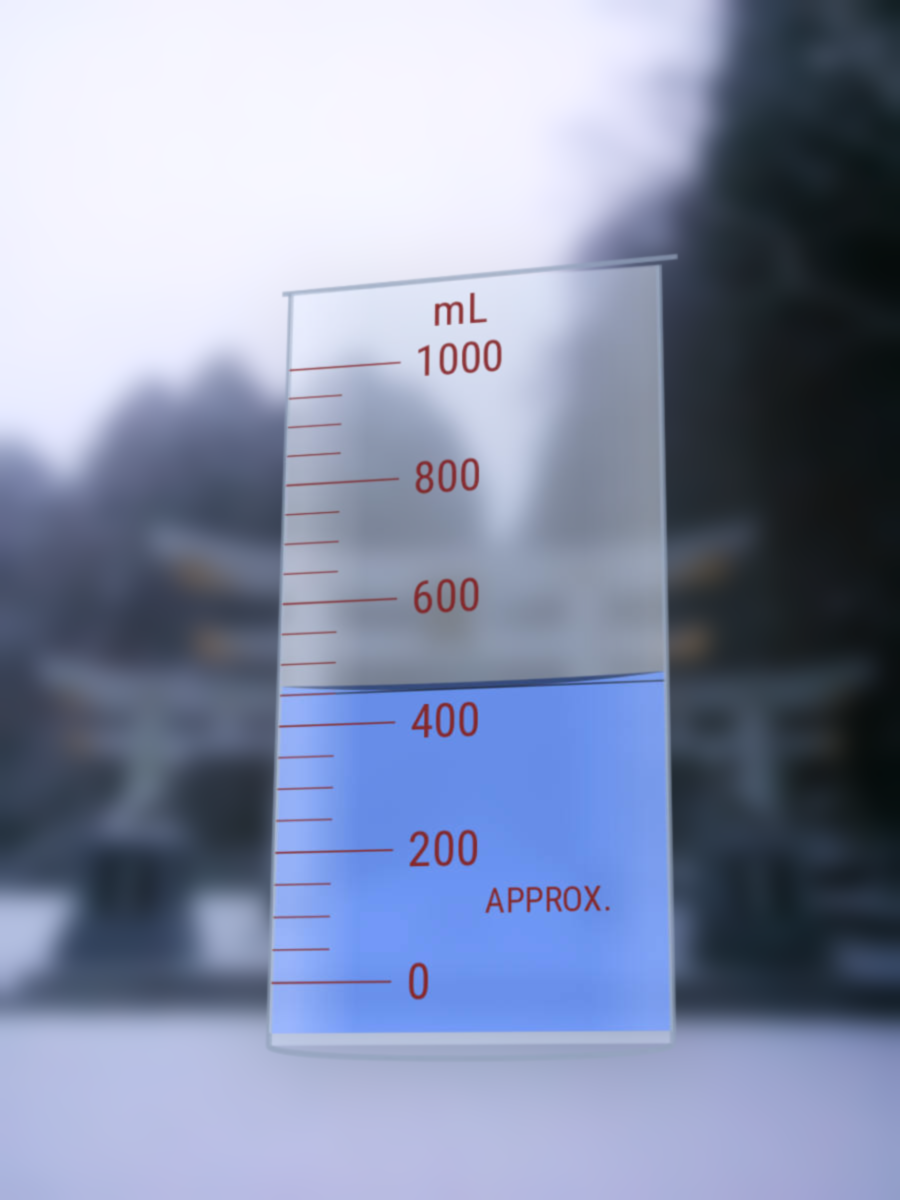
450 mL
